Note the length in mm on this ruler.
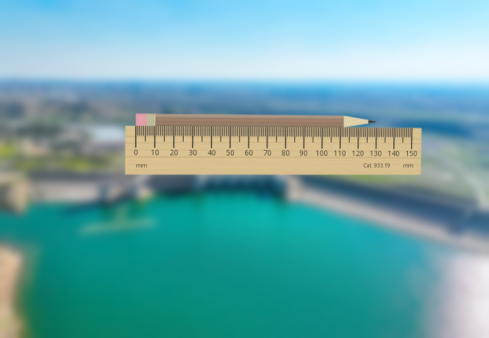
130 mm
